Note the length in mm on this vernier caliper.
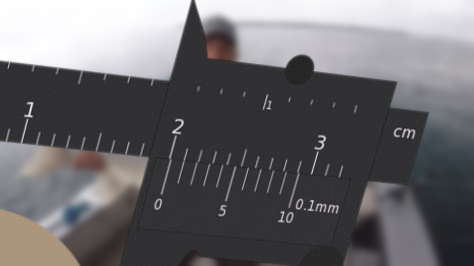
20.1 mm
